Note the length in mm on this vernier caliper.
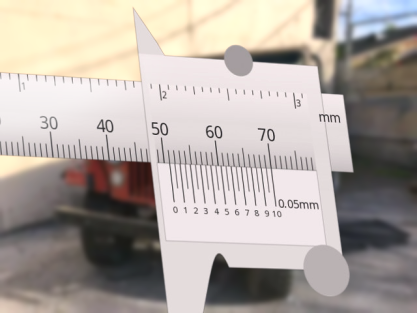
51.0 mm
